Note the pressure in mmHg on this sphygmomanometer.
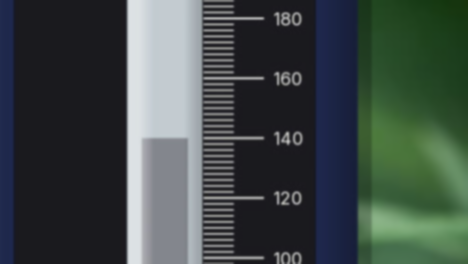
140 mmHg
